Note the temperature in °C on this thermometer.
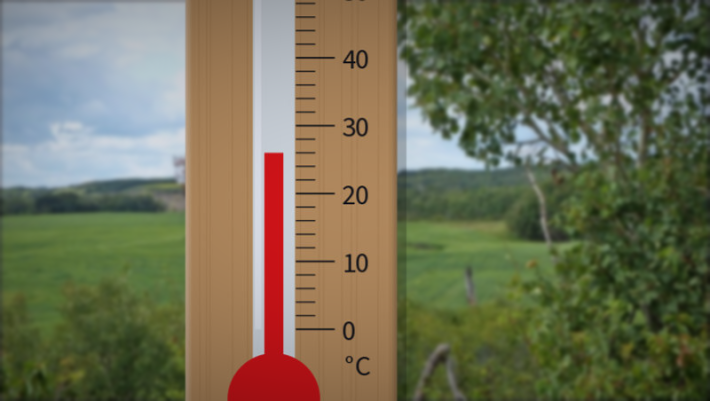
26 °C
